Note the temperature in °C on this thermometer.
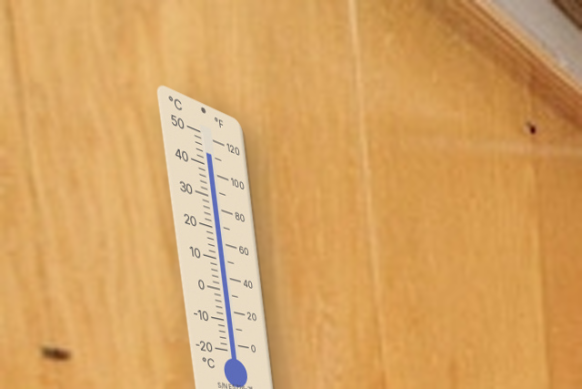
44 °C
